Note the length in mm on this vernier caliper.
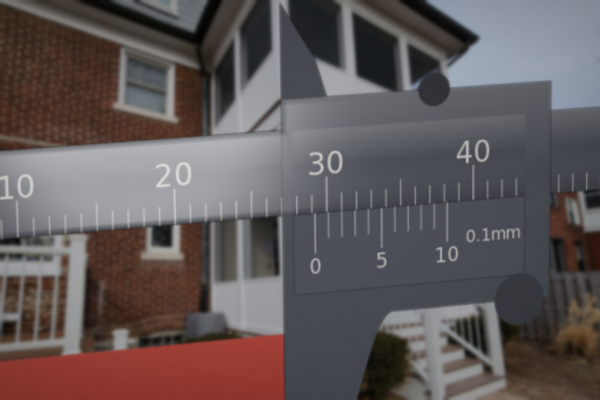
29.2 mm
